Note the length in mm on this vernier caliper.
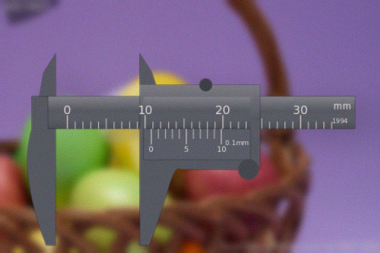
10.8 mm
